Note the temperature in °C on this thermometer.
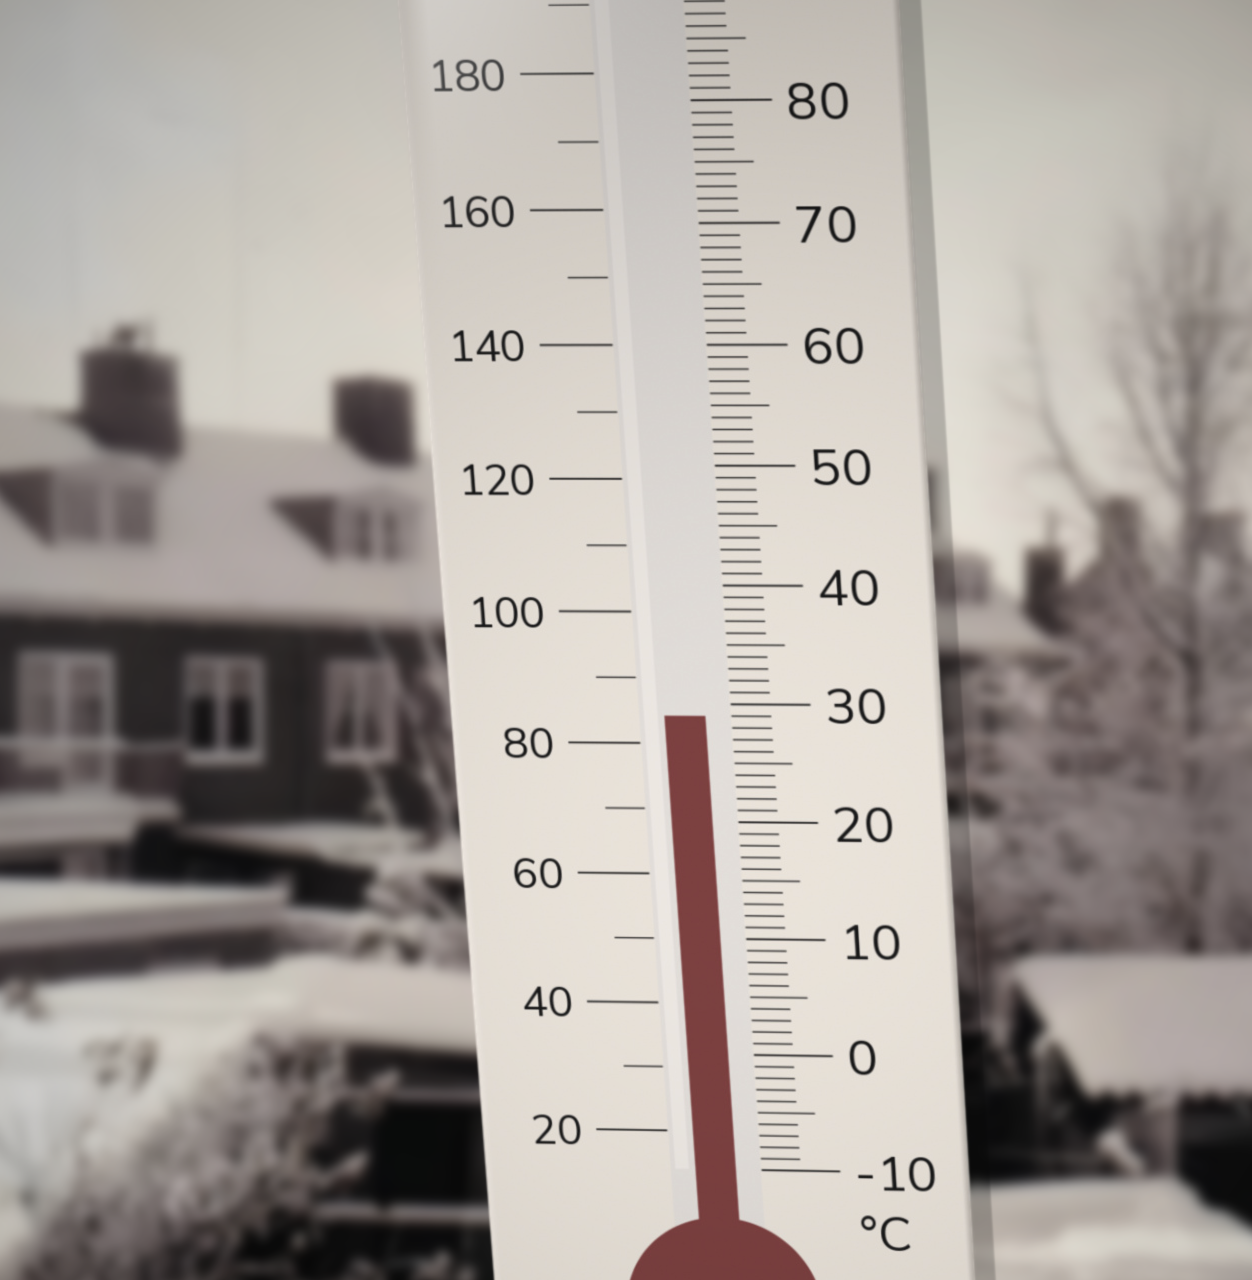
29 °C
